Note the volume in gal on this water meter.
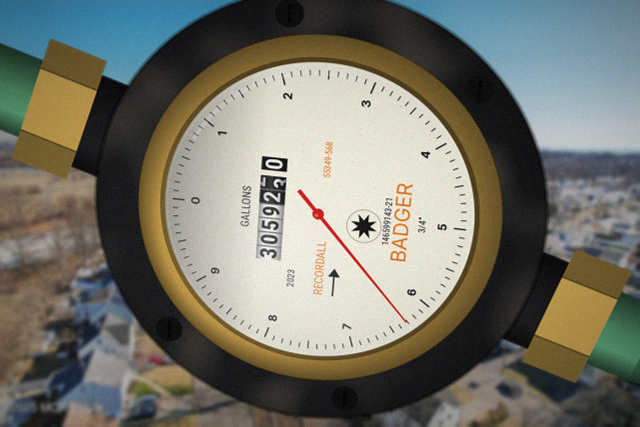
3059226.3 gal
